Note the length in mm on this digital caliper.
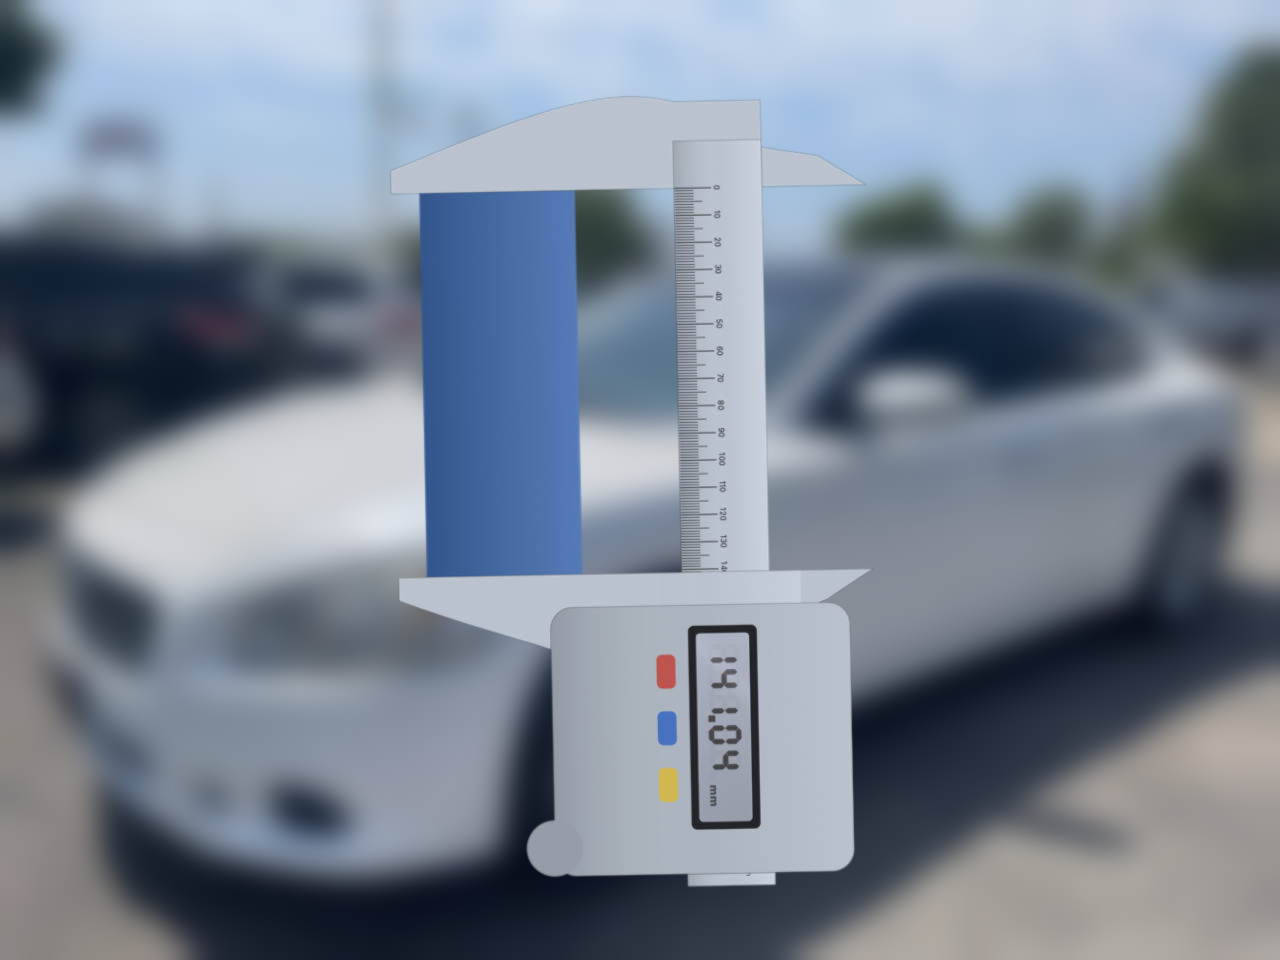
141.04 mm
